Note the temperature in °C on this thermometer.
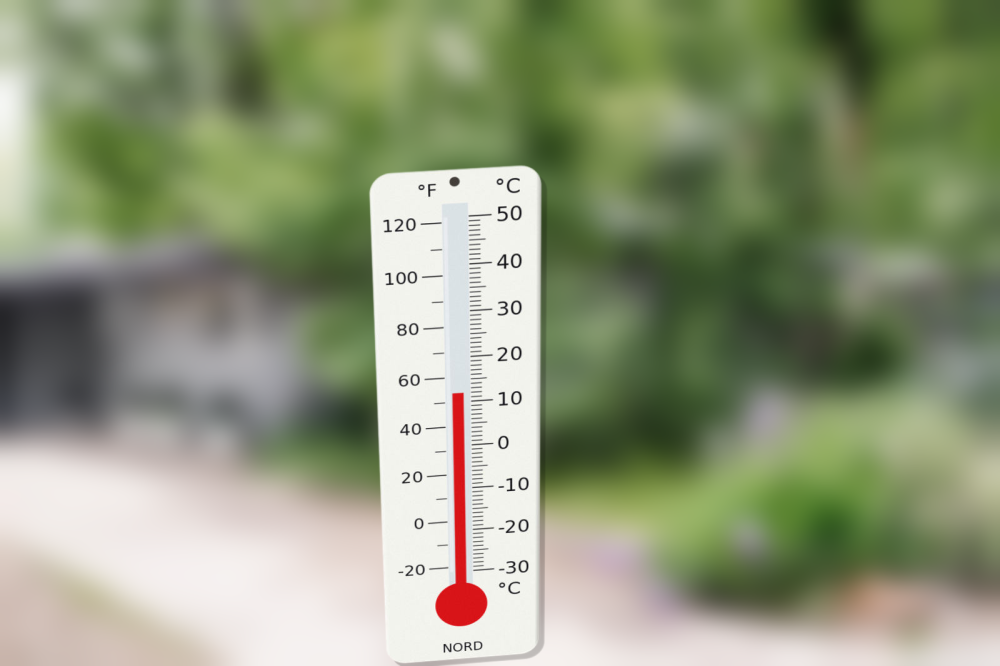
12 °C
